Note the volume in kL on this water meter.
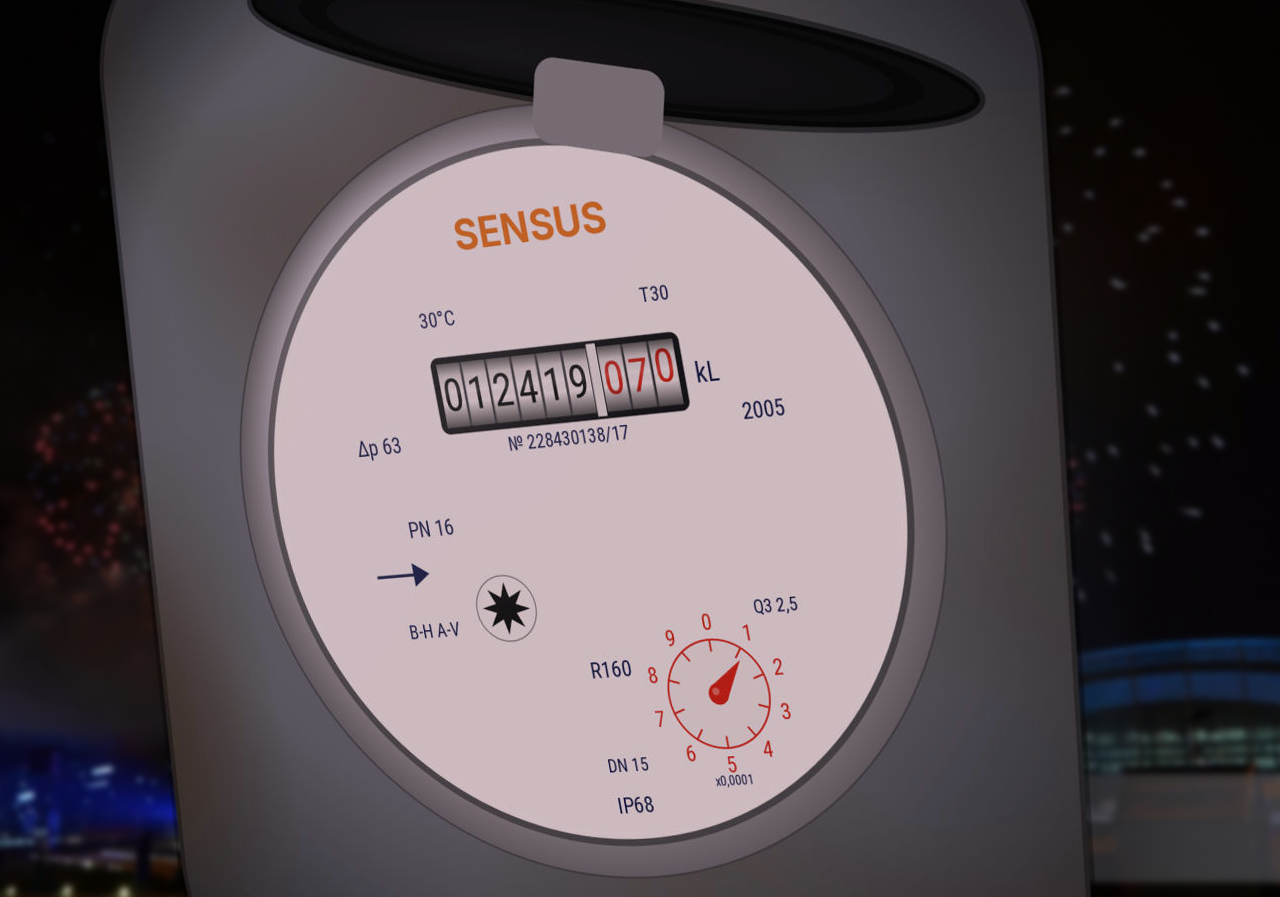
12419.0701 kL
